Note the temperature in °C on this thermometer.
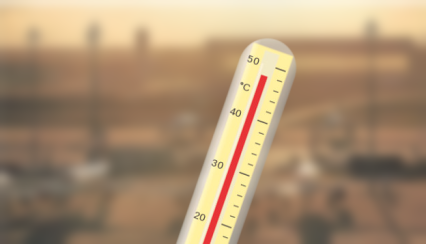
48 °C
